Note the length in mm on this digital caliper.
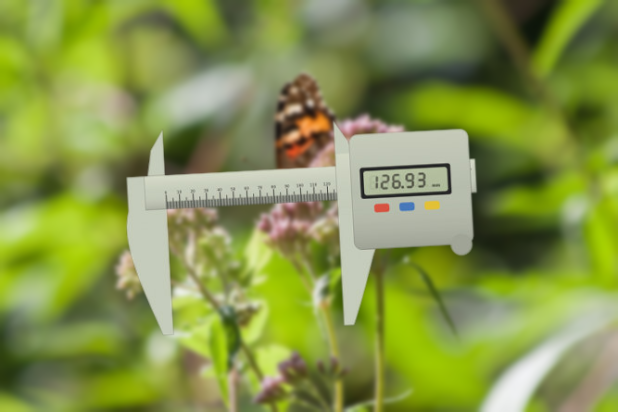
126.93 mm
